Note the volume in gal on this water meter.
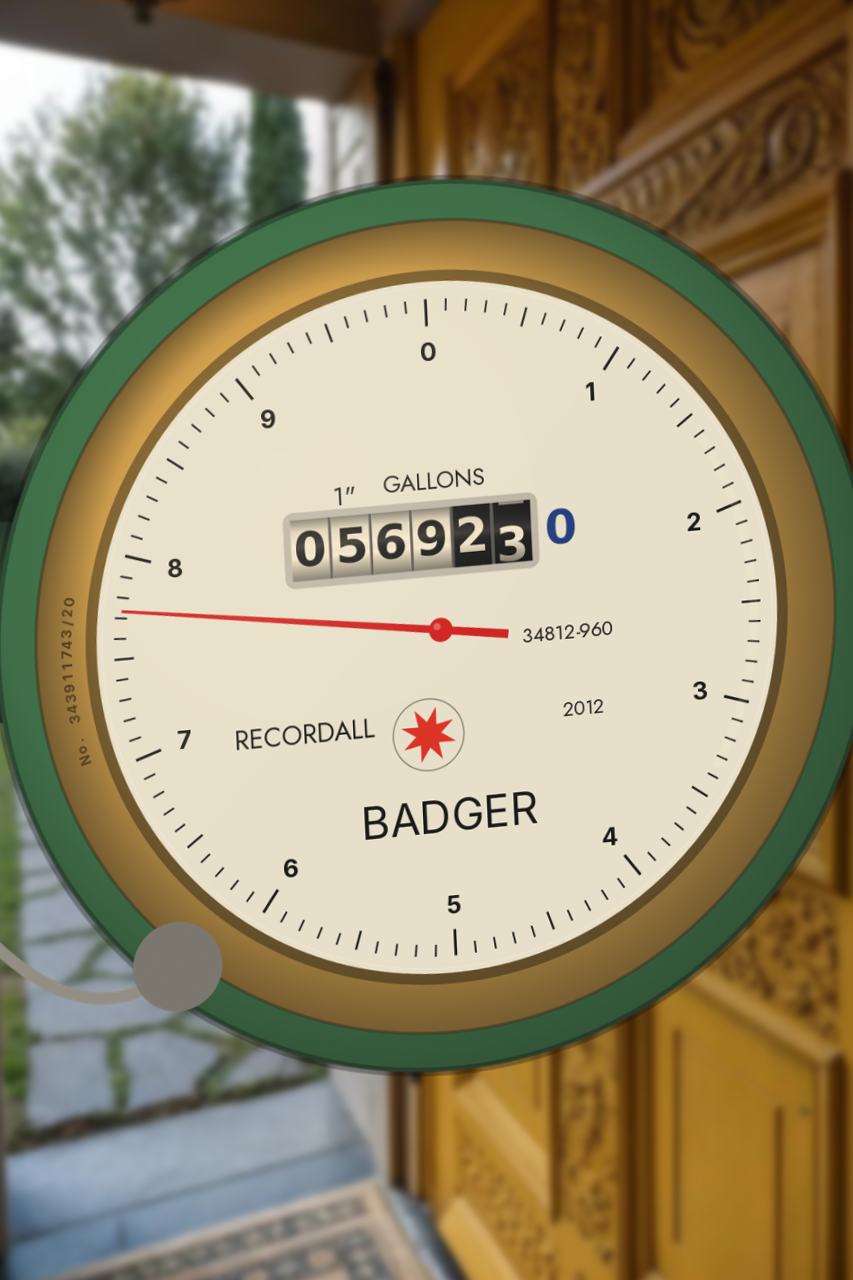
569227.7 gal
